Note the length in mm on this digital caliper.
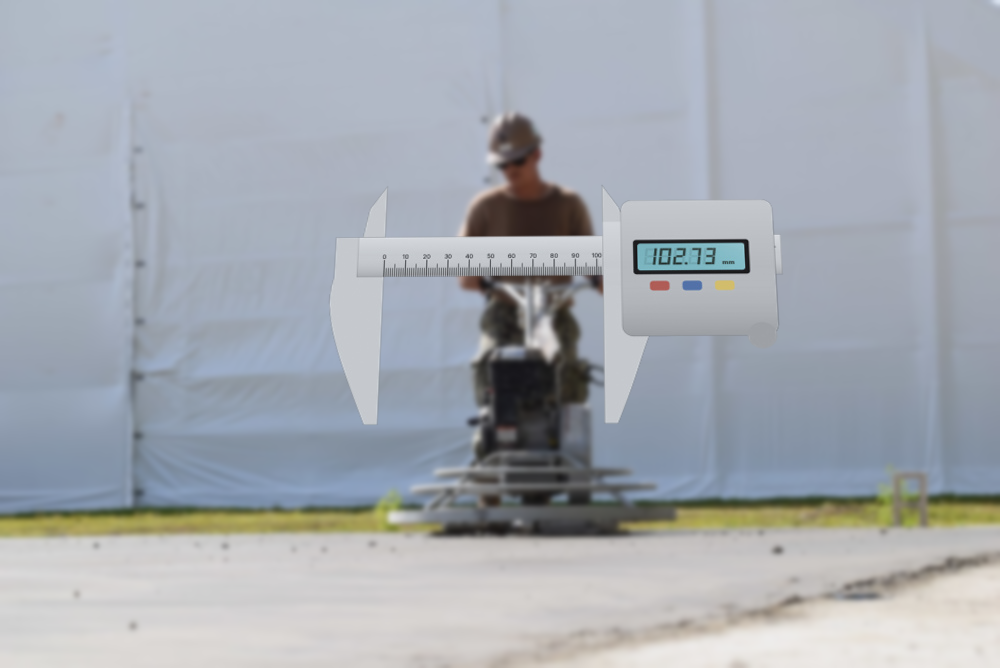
102.73 mm
